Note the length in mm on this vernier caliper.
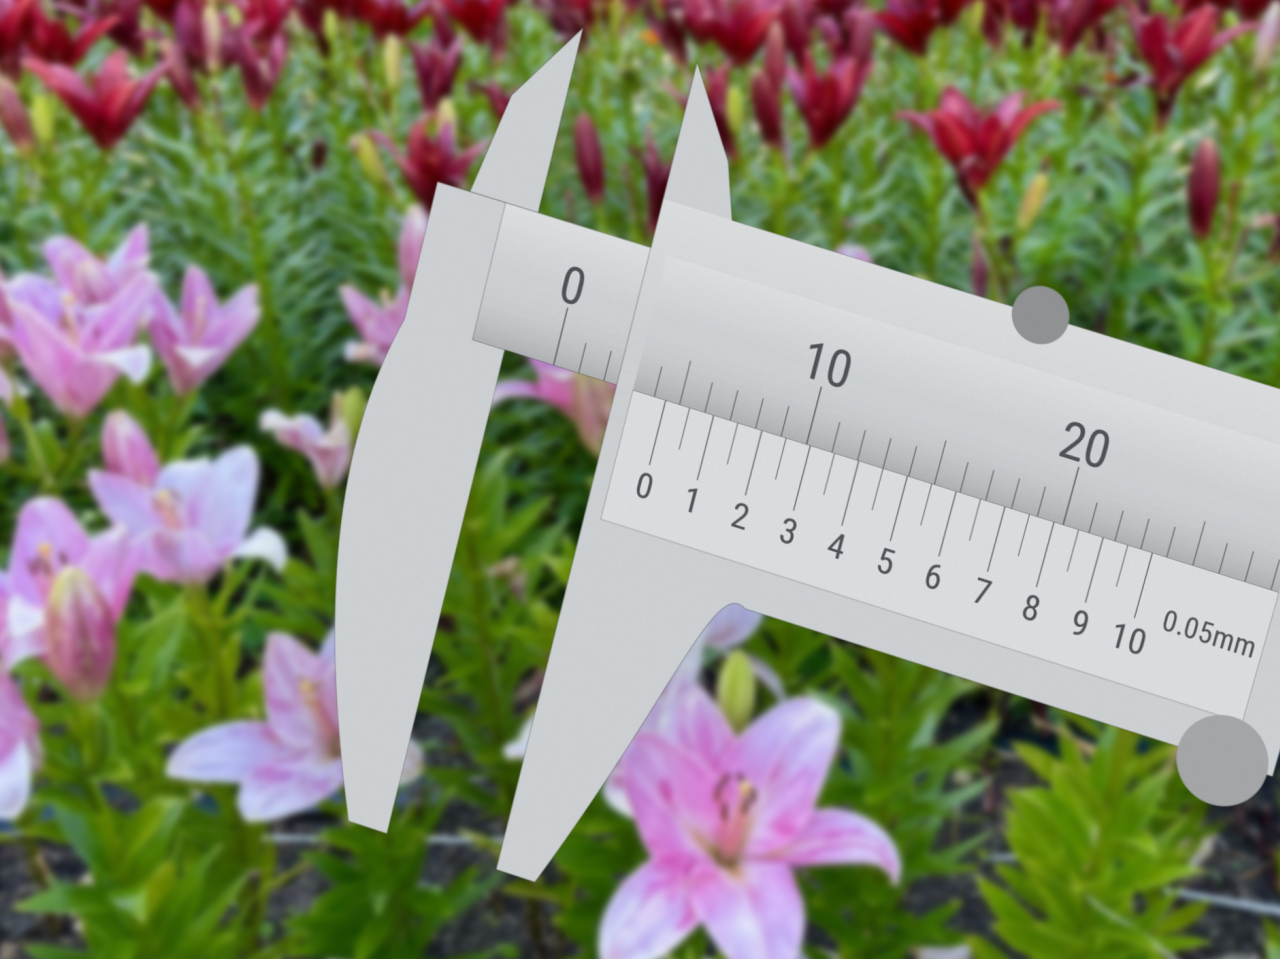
4.45 mm
